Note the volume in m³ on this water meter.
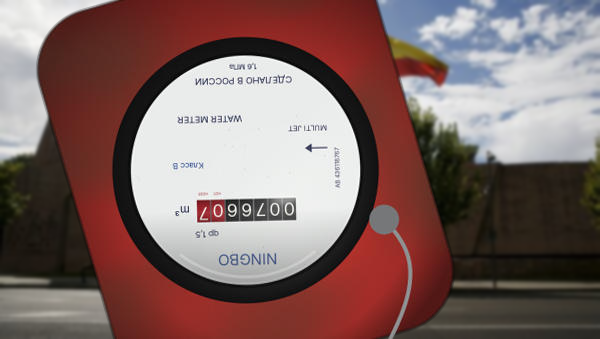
766.07 m³
